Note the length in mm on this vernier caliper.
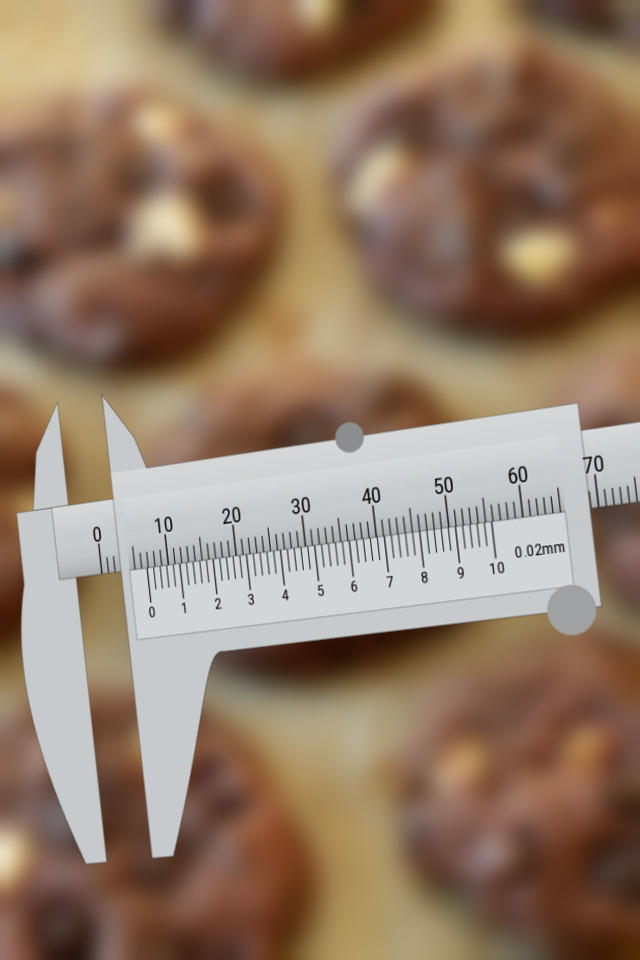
6.8 mm
